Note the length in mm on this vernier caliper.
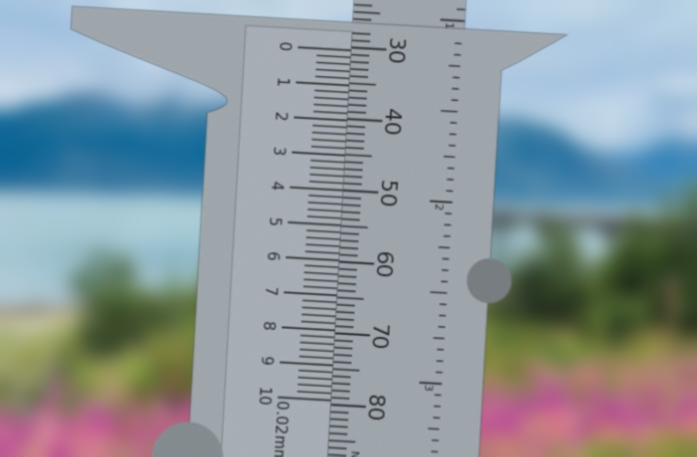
30.4 mm
